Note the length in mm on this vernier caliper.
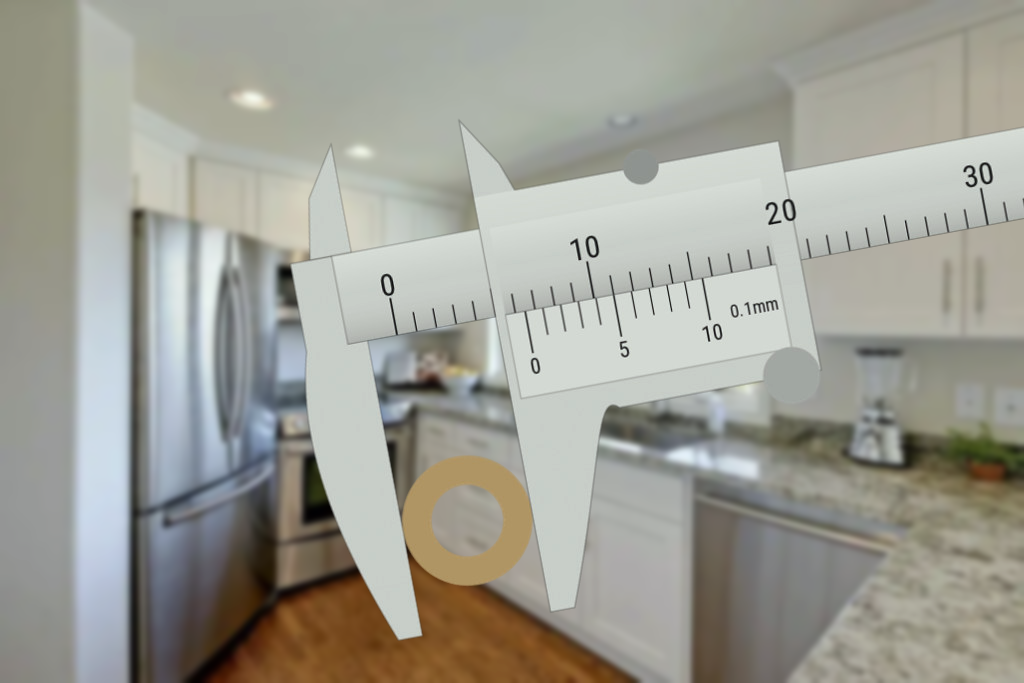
6.5 mm
